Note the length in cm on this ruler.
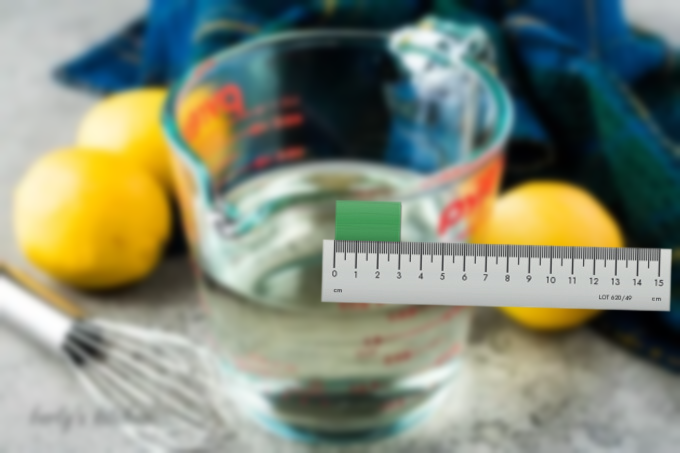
3 cm
